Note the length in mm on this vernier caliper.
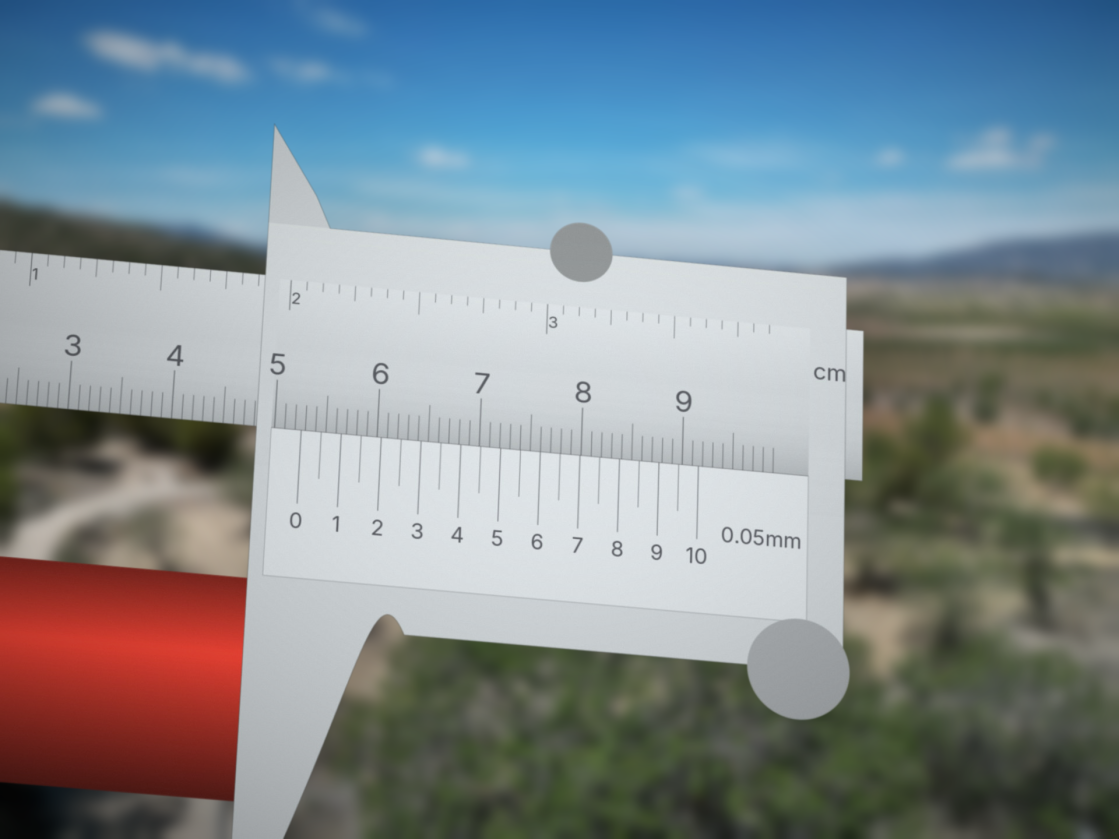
52.6 mm
